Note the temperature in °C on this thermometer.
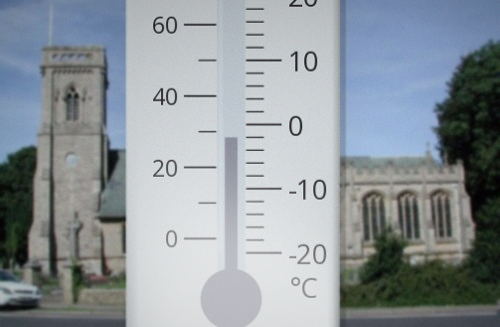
-2 °C
